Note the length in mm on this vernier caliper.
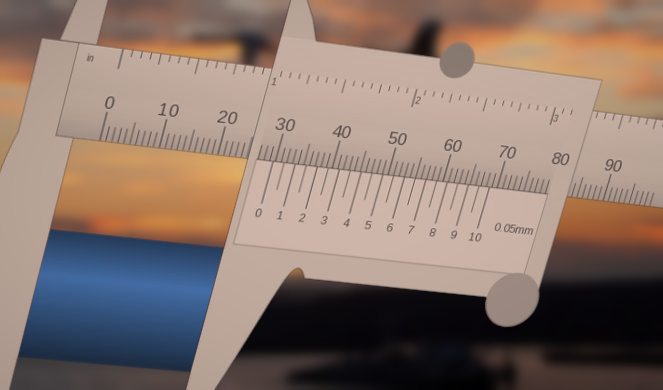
29.6 mm
